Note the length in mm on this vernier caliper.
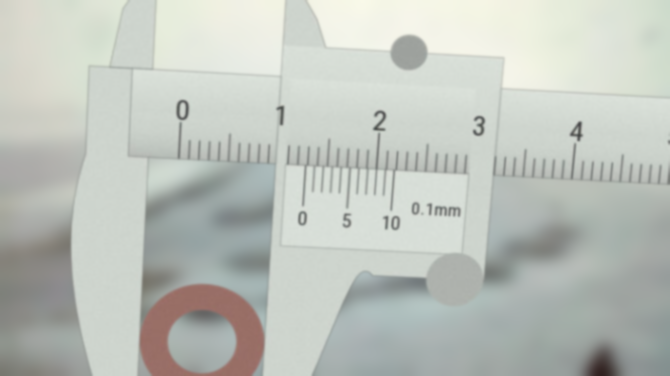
12.8 mm
